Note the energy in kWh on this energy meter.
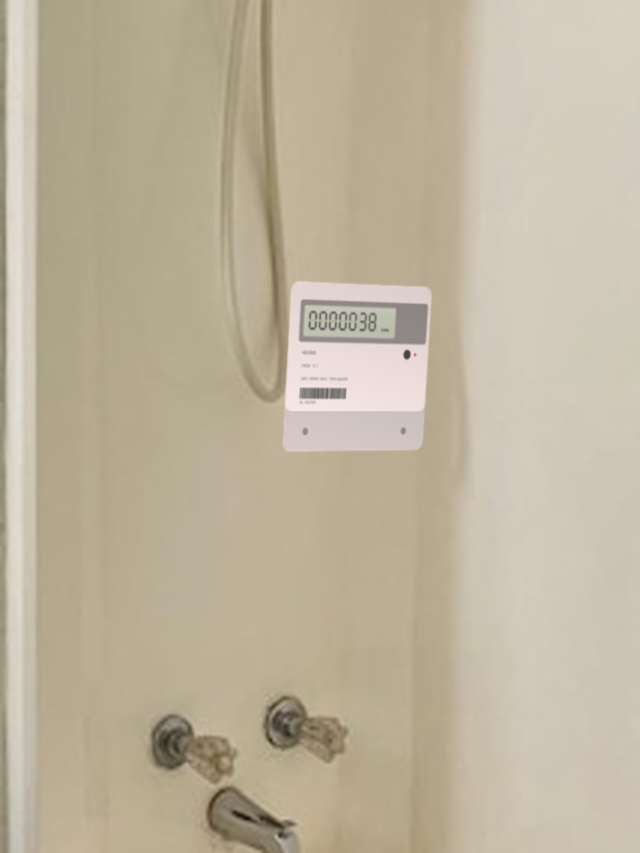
38 kWh
